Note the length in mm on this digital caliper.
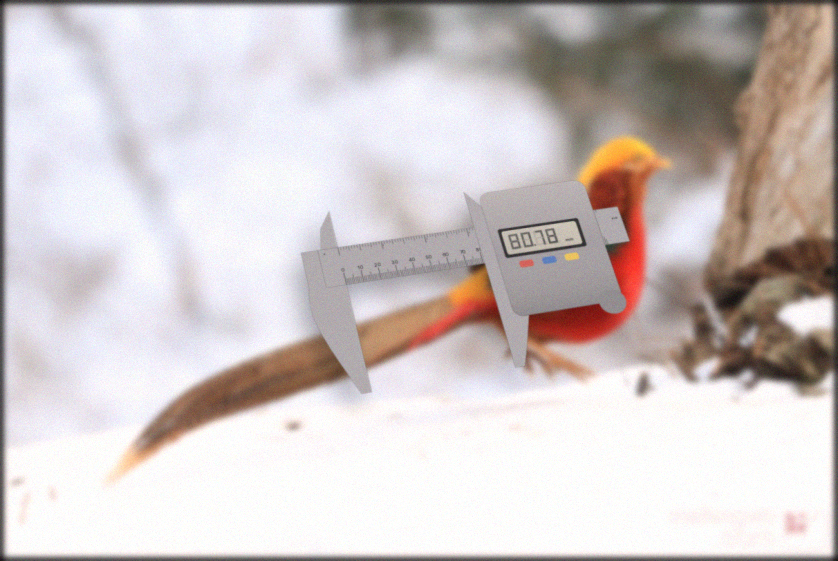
80.78 mm
